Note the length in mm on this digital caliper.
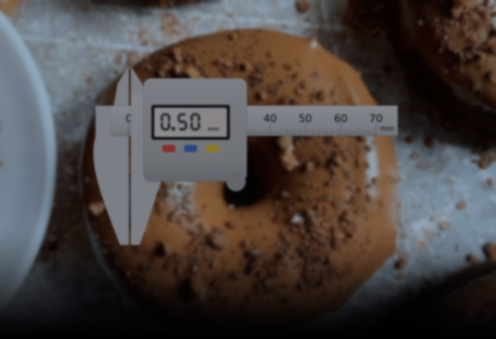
0.50 mm
